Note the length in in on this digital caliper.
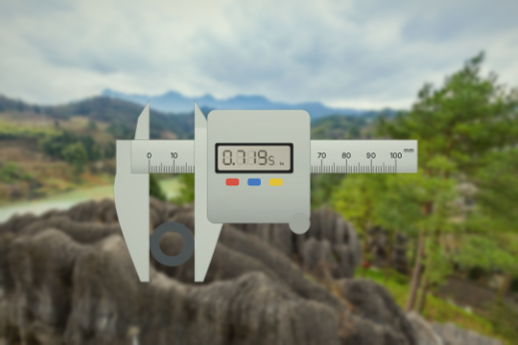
0.7195 in
